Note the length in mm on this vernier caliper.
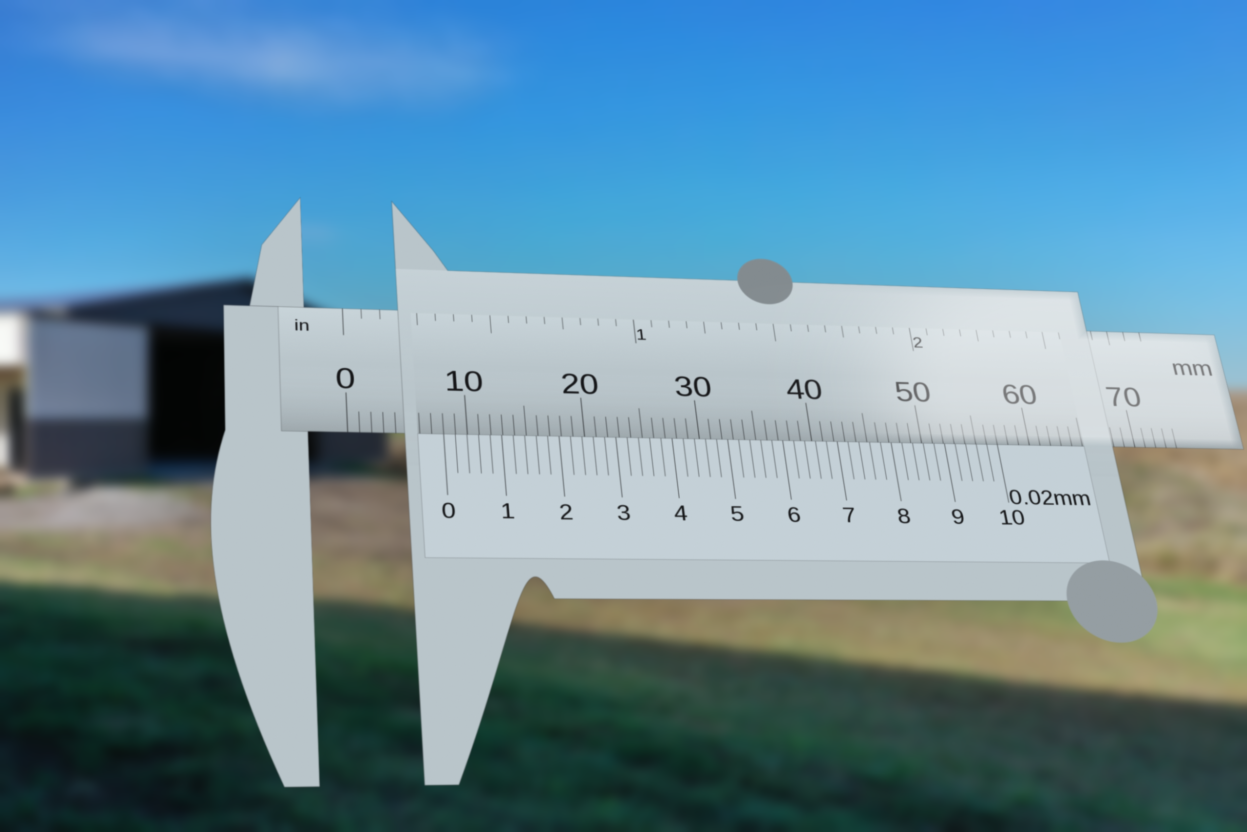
8.0 mm
